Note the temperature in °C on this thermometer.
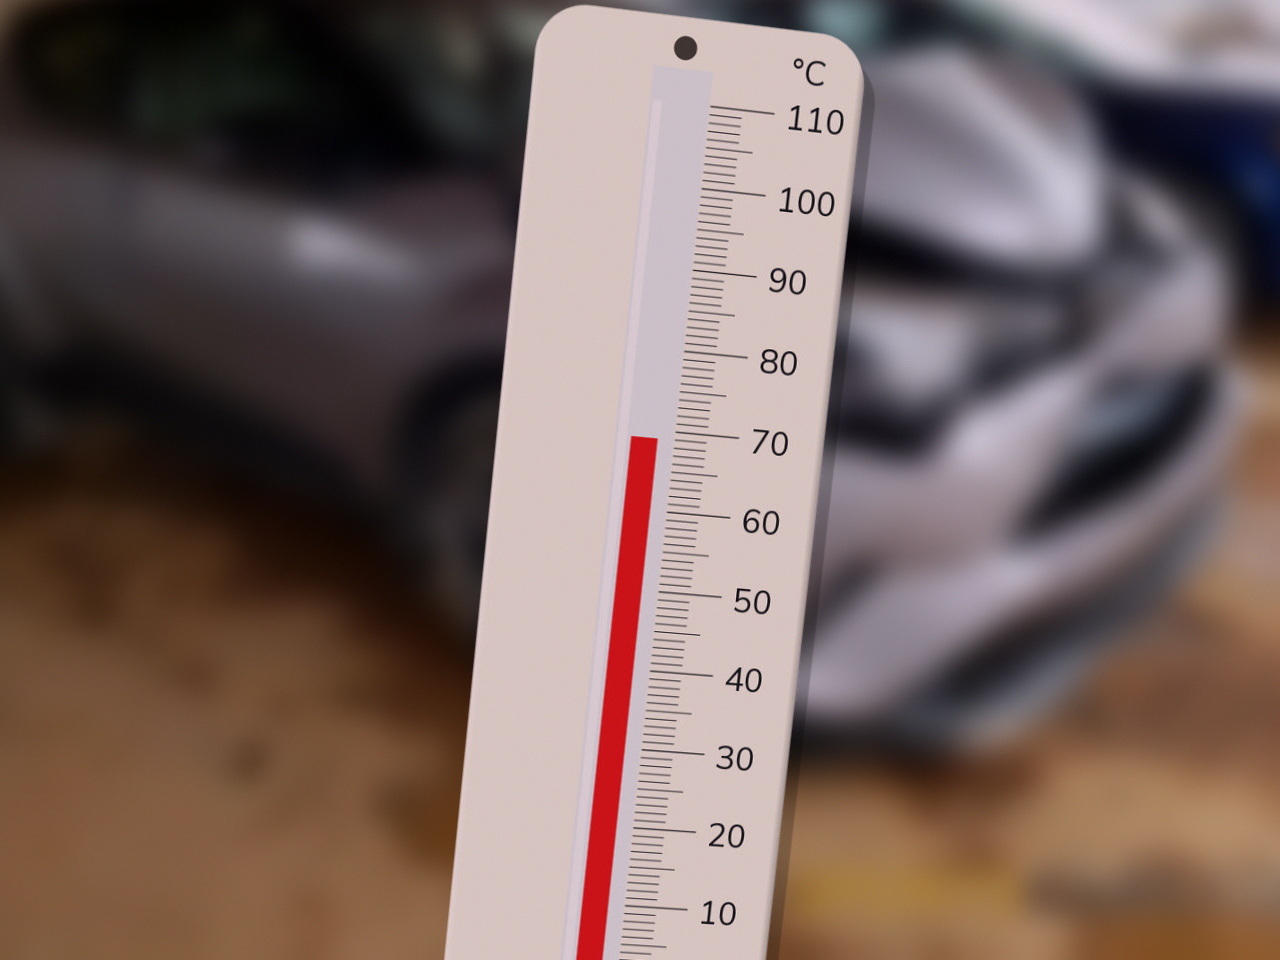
69 °C
